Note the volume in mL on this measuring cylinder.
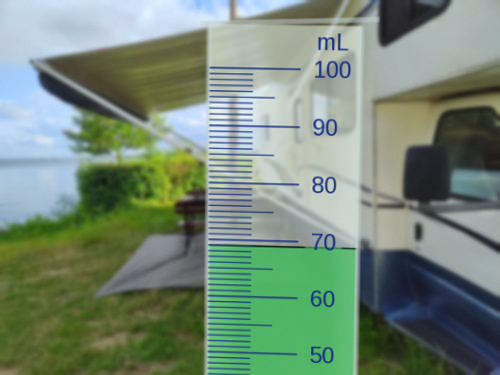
69 mL
